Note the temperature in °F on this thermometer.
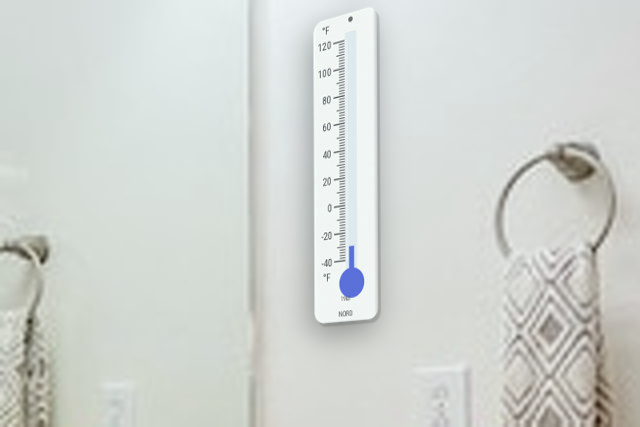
-30 °F
